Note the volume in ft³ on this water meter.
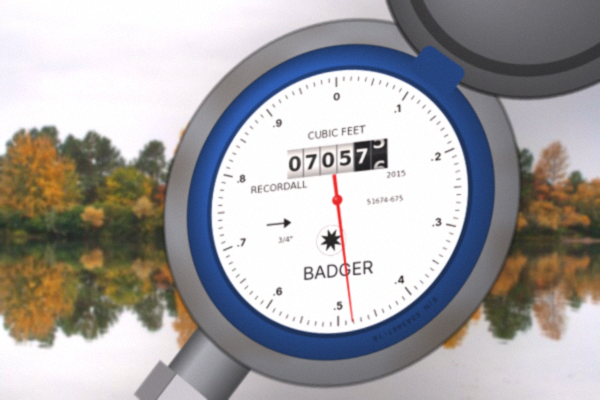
70575.48 ft³
